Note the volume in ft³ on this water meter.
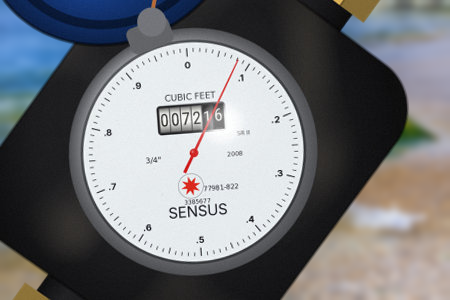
7216.08 ft³
